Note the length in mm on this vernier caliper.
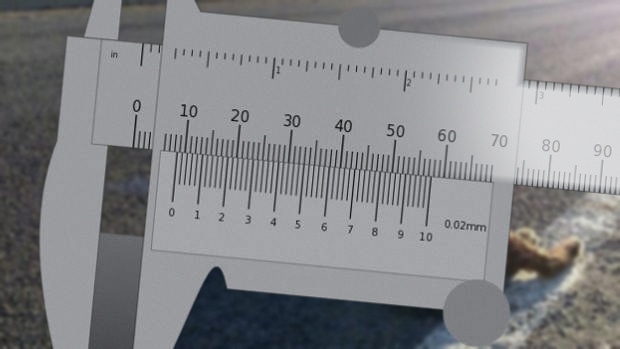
8.5 mm
